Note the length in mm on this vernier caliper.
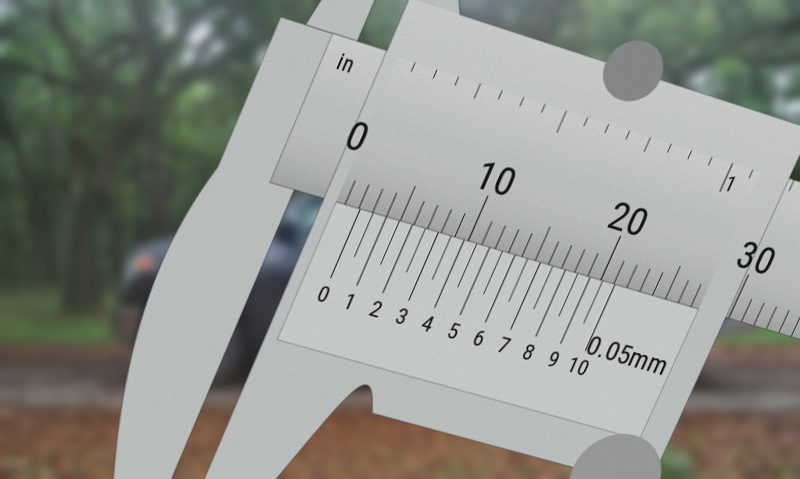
2.1 mm
